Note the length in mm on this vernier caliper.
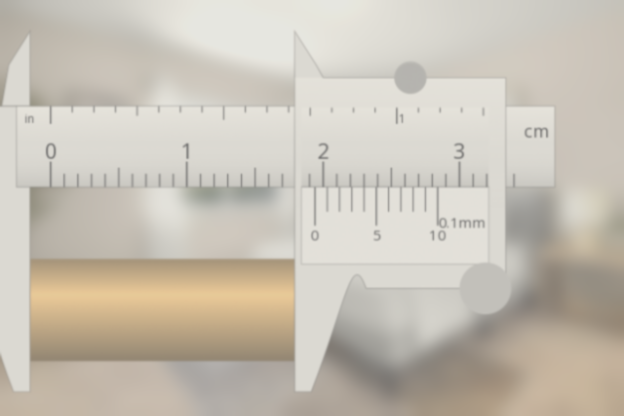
19.4 mm
